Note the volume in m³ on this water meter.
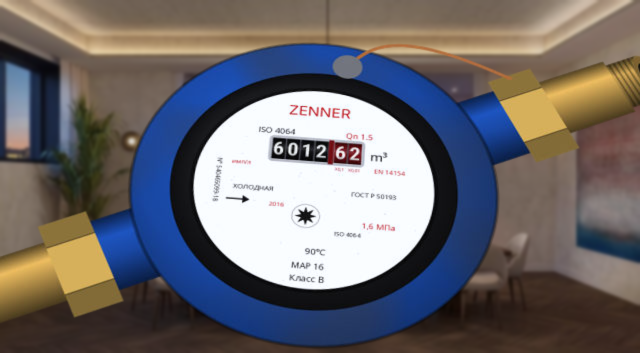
6012.62 m³
